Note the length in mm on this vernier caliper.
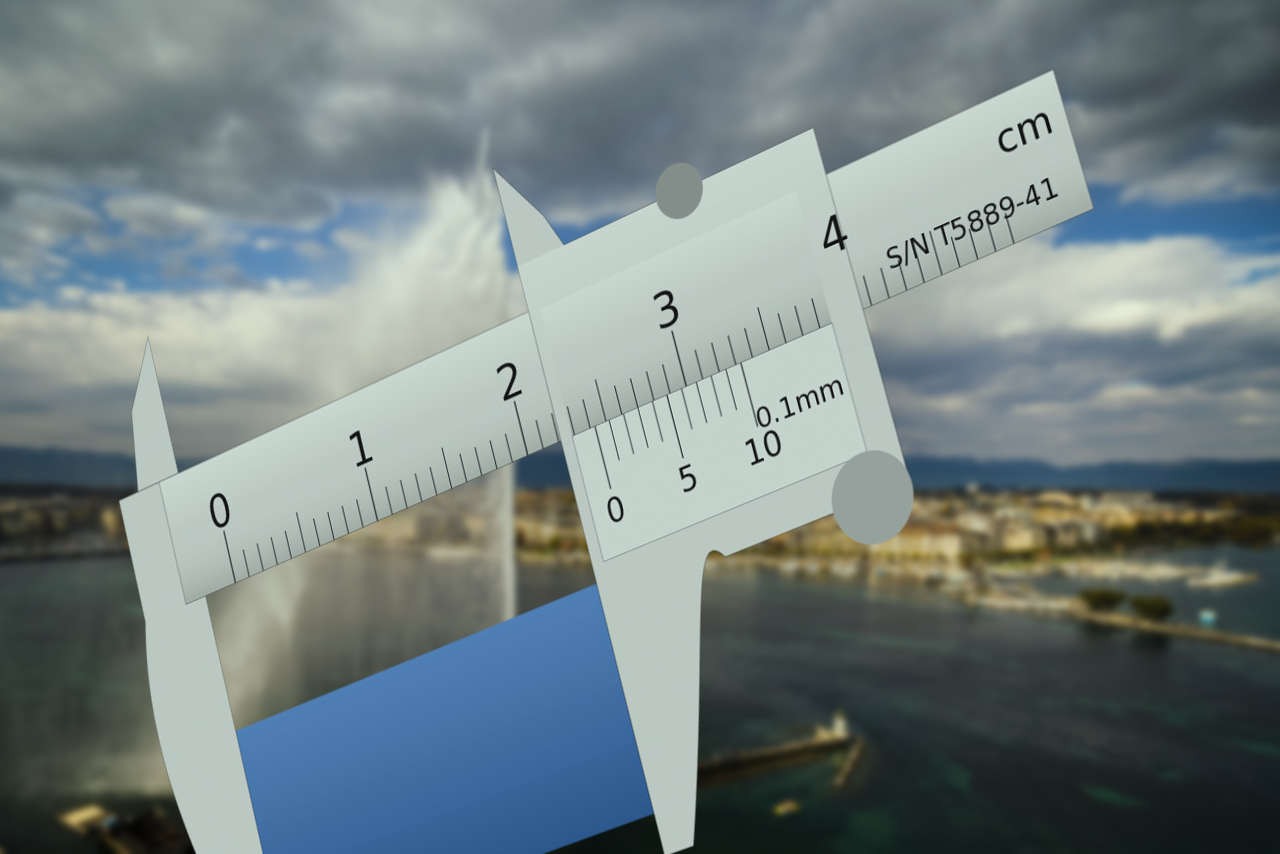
24.3 mm
